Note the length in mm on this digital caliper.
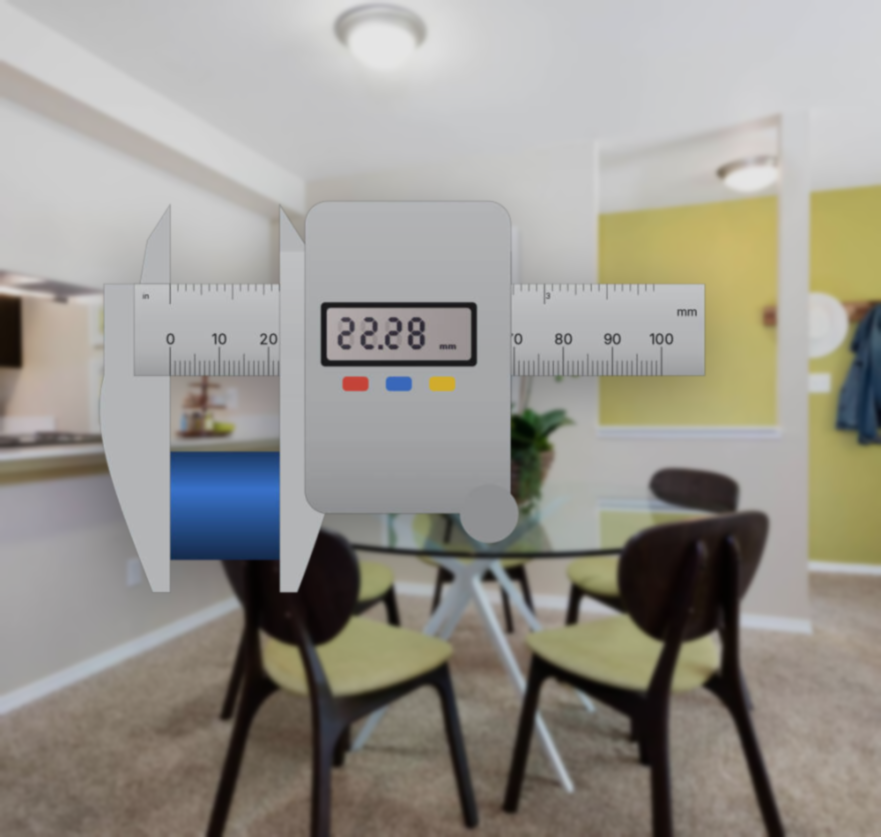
22.28 mm
